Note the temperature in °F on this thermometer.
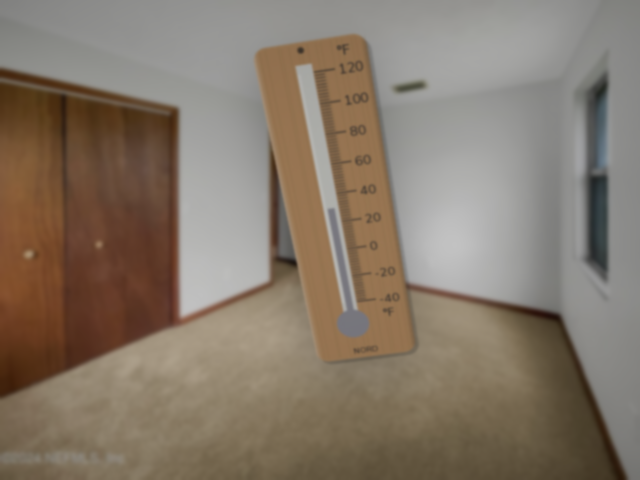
30 °F
